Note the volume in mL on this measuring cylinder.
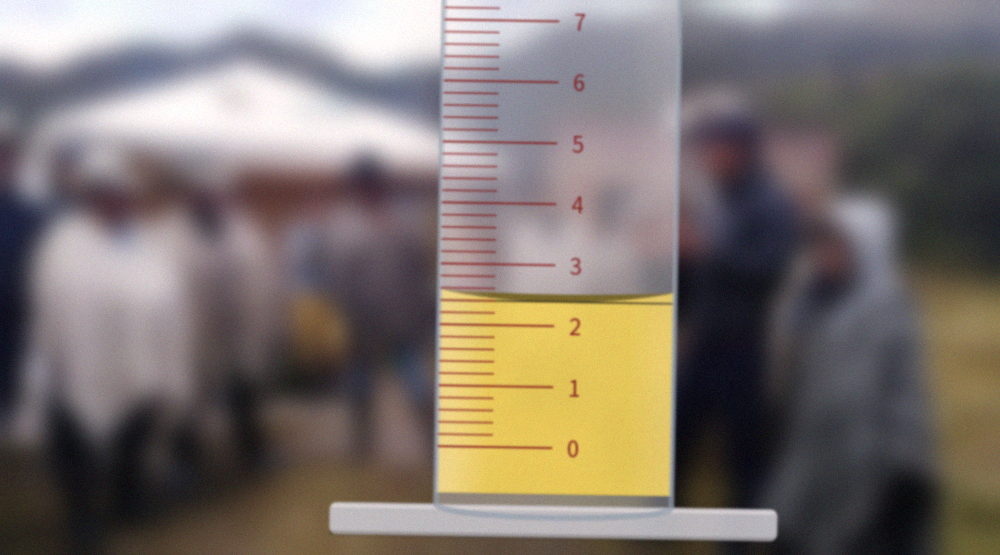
2.4 mL
